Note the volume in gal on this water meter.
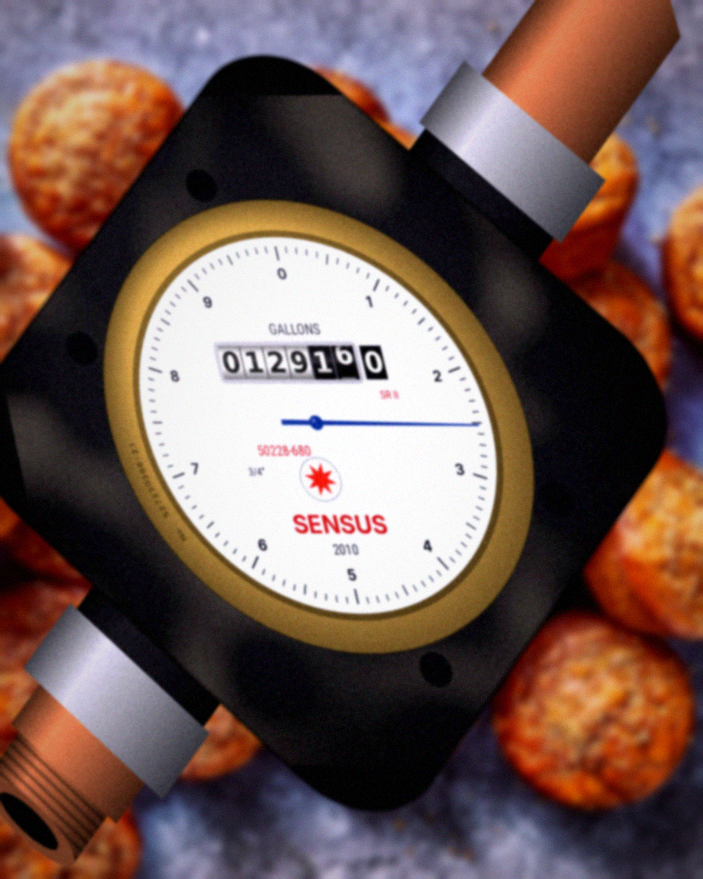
129162.5 gal
